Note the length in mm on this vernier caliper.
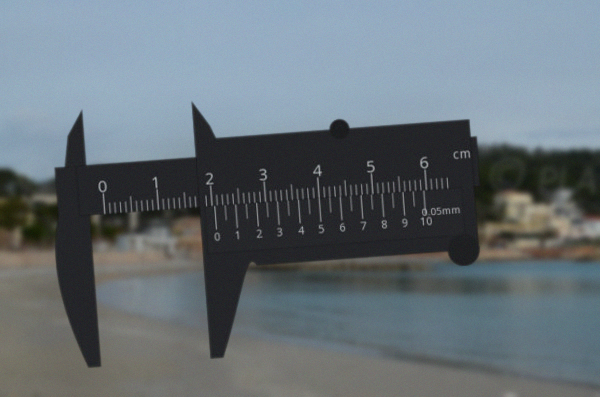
20.5 mm
